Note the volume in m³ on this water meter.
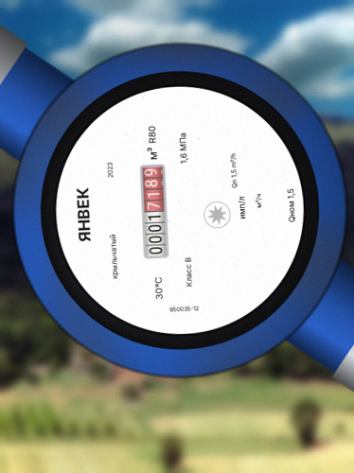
1.7189 m³
